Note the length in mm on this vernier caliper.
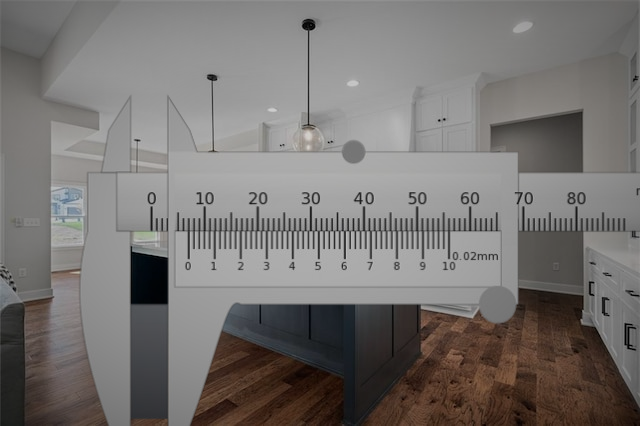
7.0 mm
